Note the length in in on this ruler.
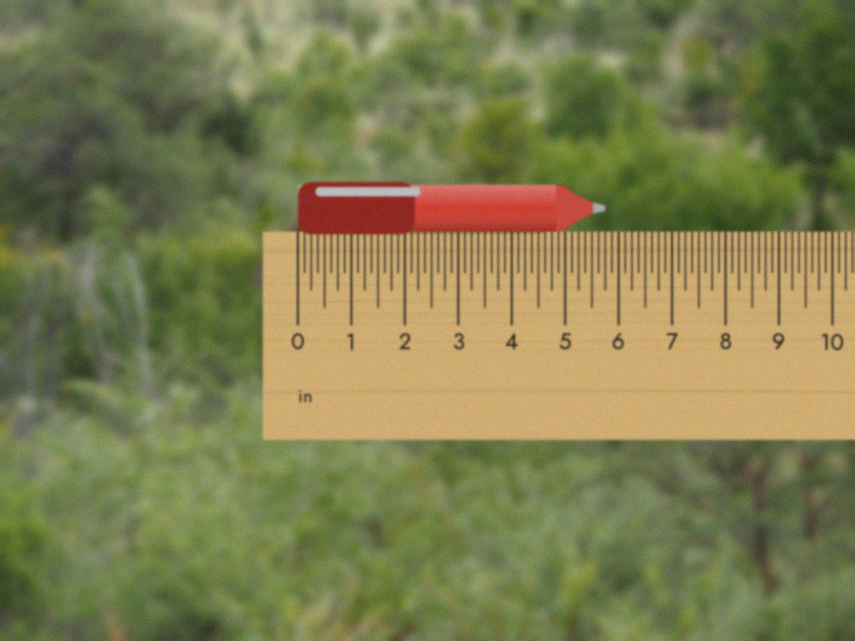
5.75 in
